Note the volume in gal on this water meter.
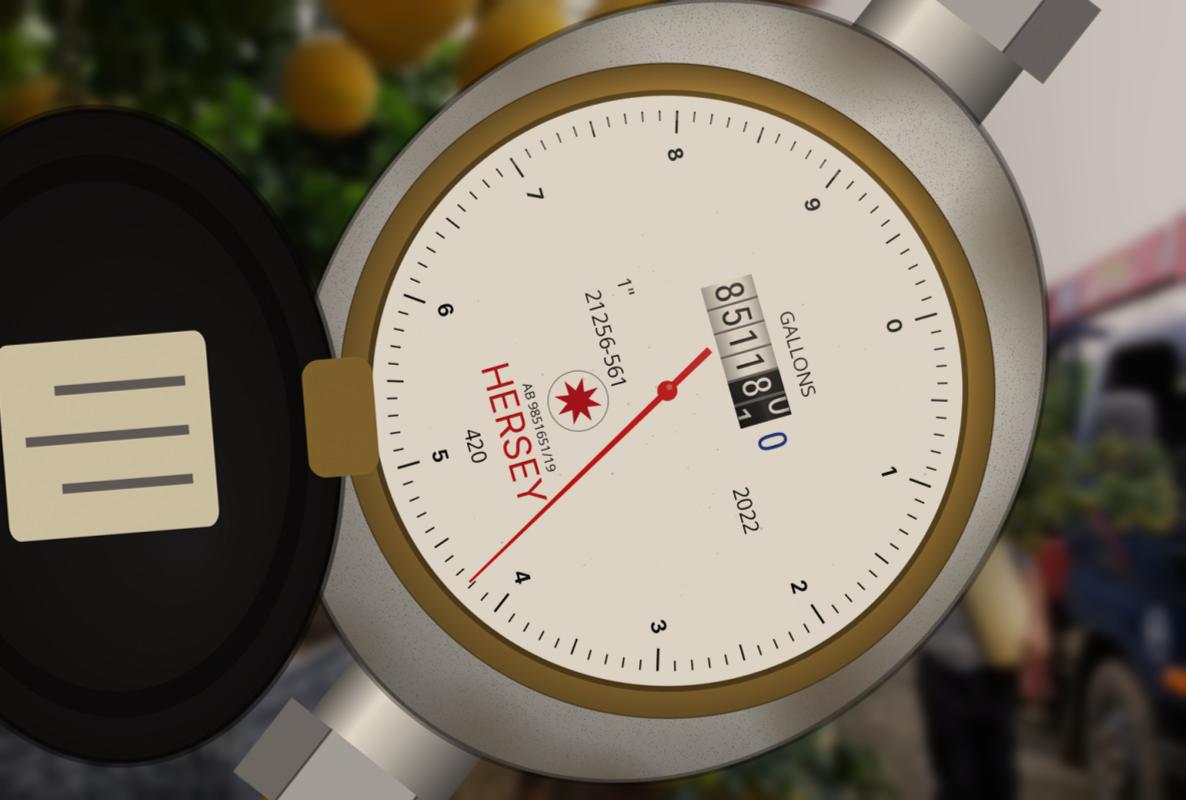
8511804.2 gal
